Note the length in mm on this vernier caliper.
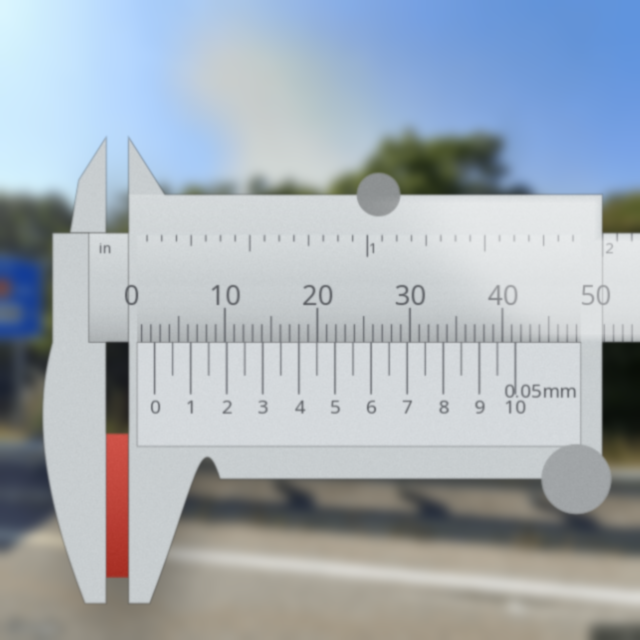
2.4 mm
